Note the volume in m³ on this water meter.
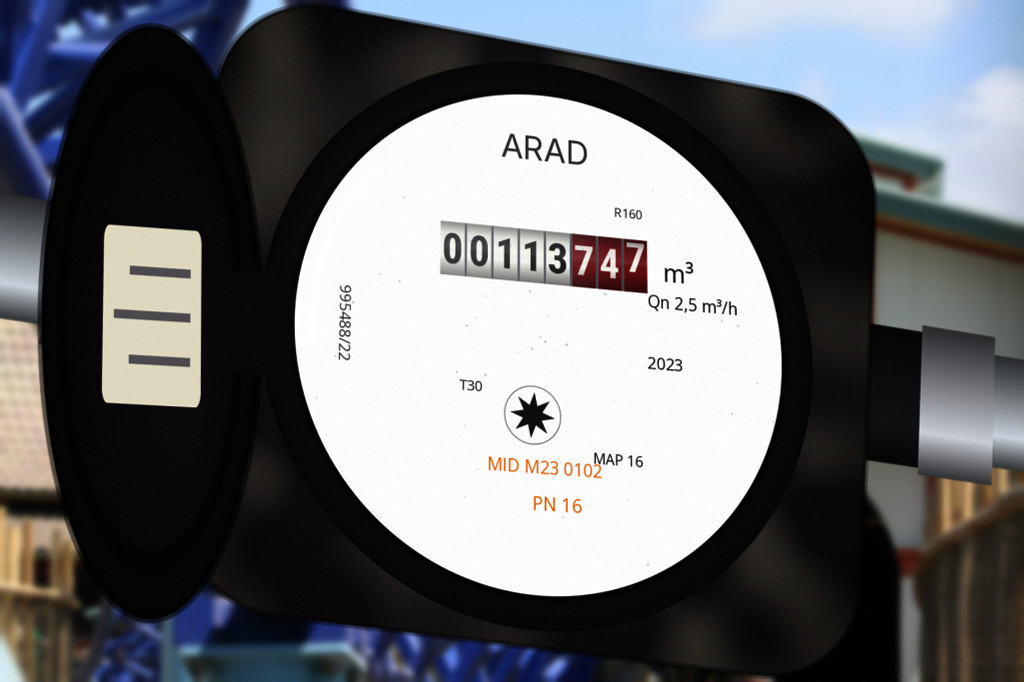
113.747 m³
